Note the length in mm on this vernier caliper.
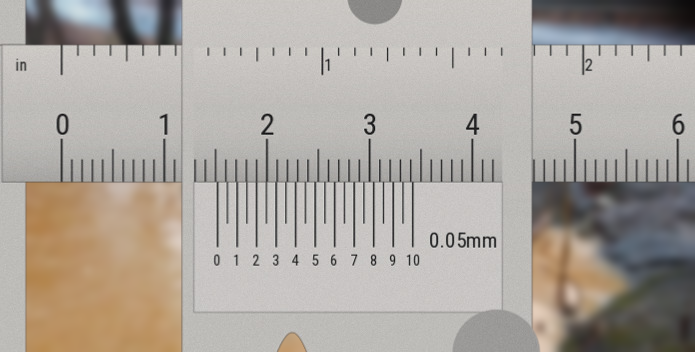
15.2 mm
